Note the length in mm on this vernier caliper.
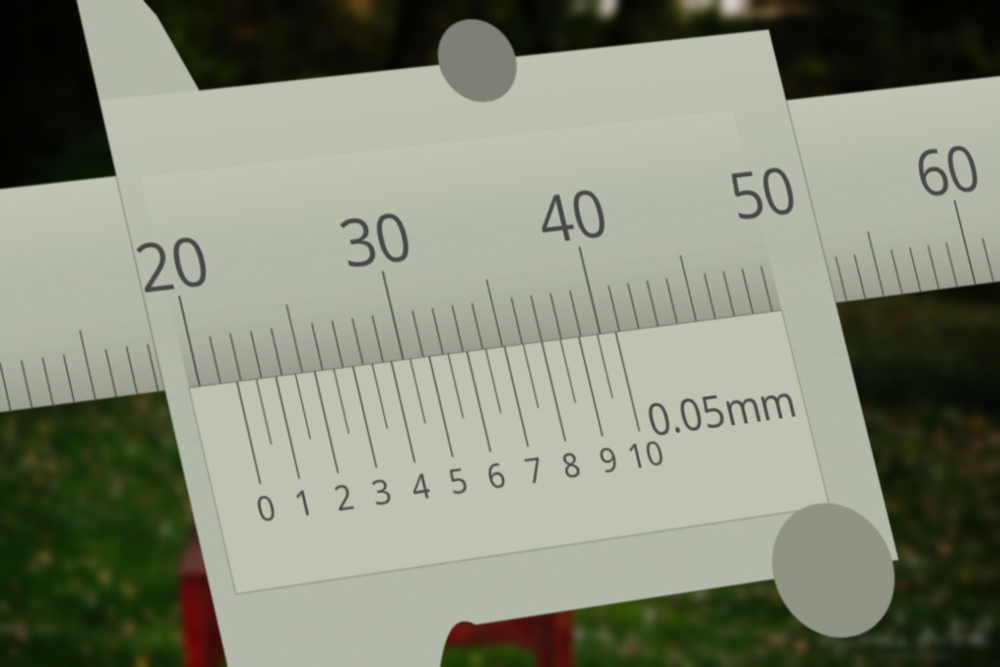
21.8 mm
